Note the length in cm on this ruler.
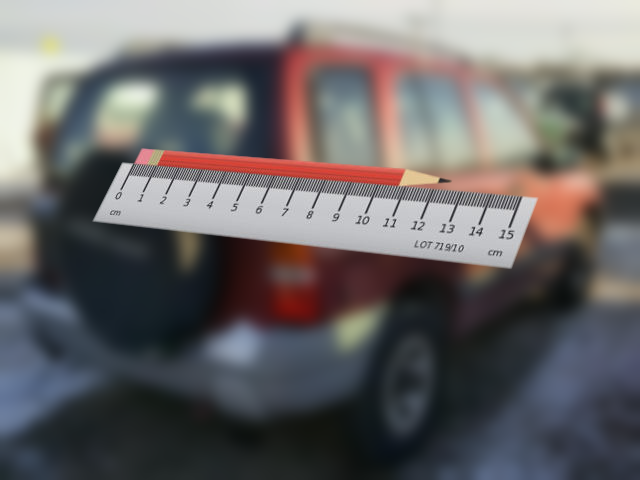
12.5 cm
